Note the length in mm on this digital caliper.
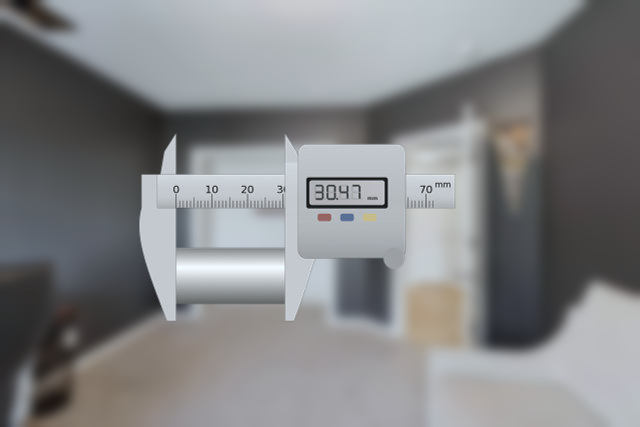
30.47 mm
